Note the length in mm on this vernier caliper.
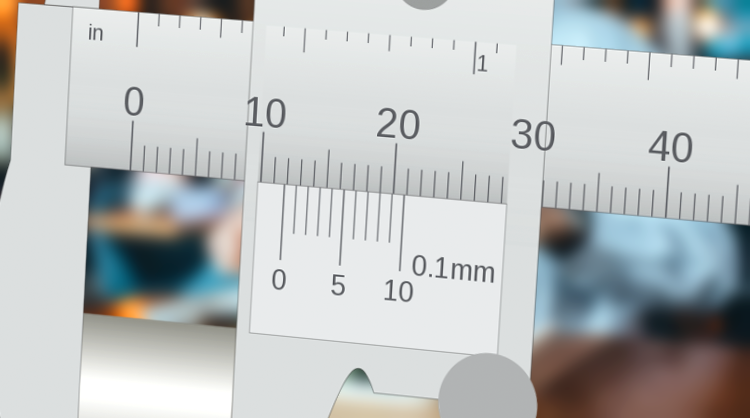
11.8 mm
